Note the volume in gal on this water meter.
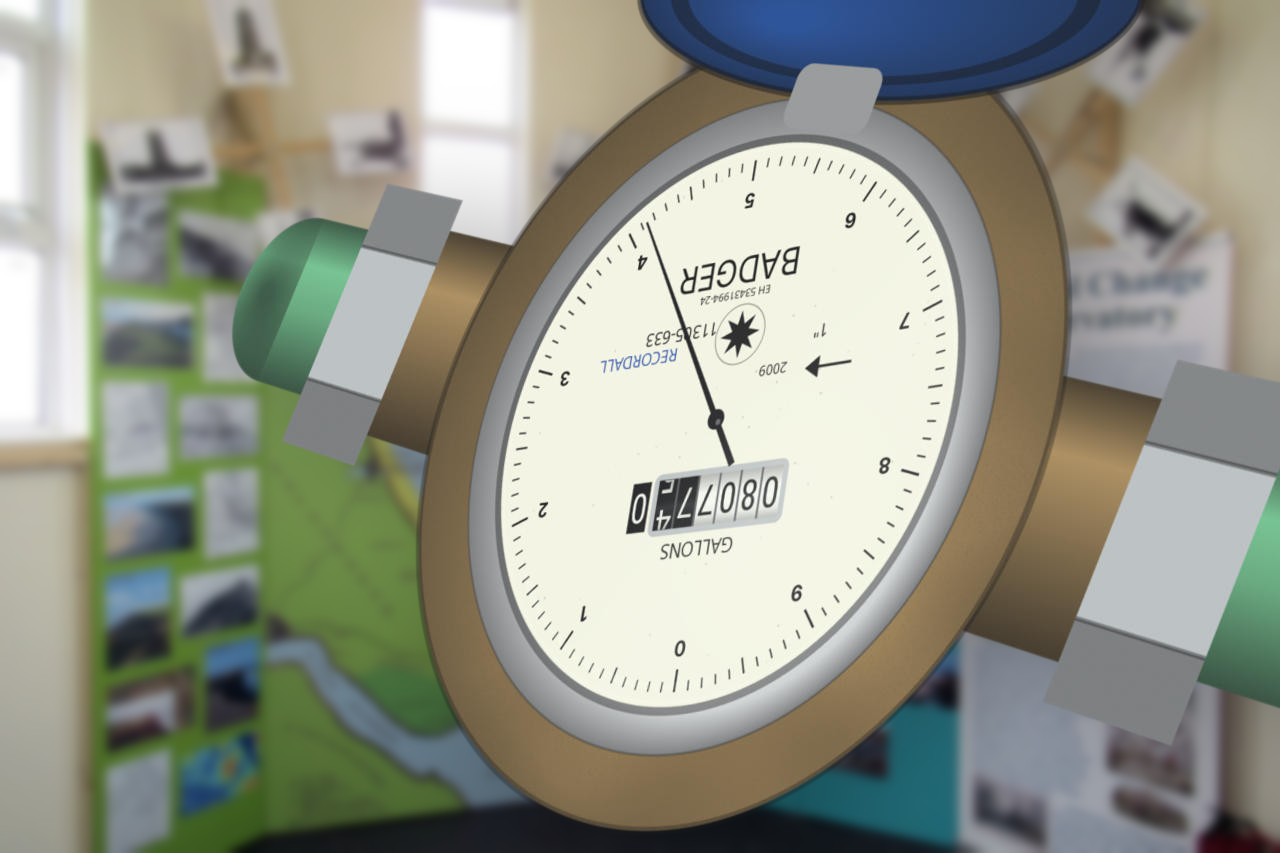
807744.1 gal
